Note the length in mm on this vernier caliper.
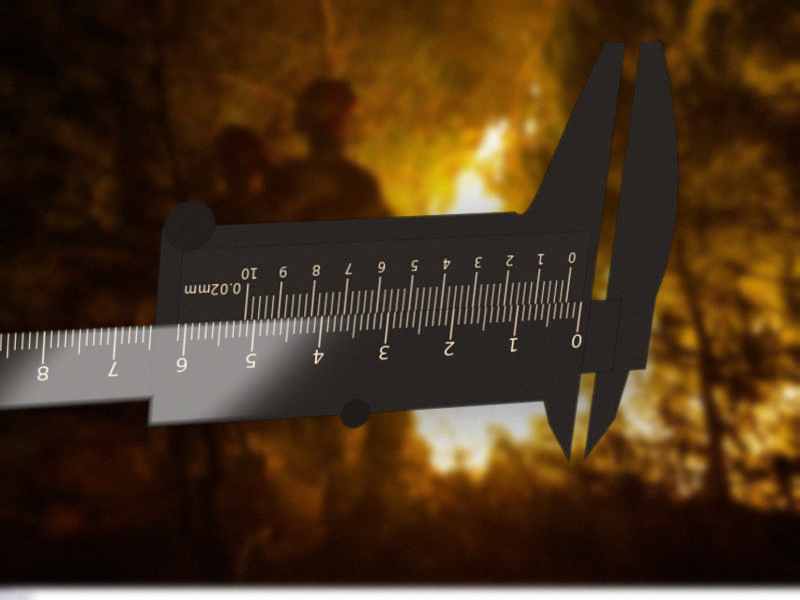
2.4 mm
